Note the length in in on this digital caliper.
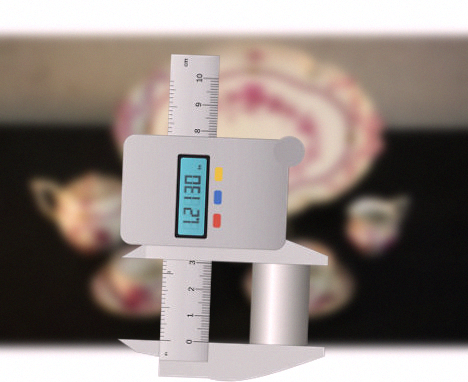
1.2130 in
